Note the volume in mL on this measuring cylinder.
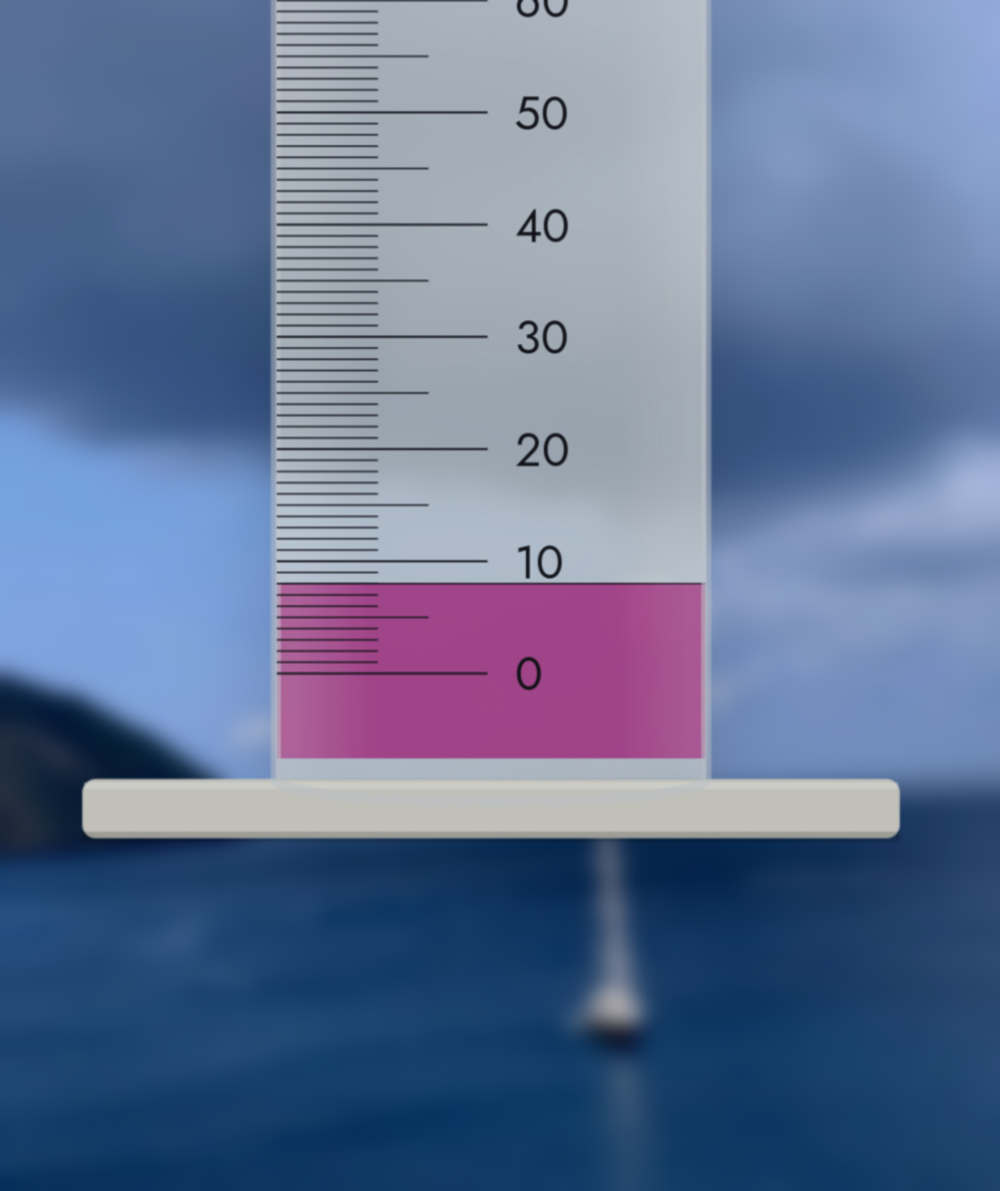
8 mL
